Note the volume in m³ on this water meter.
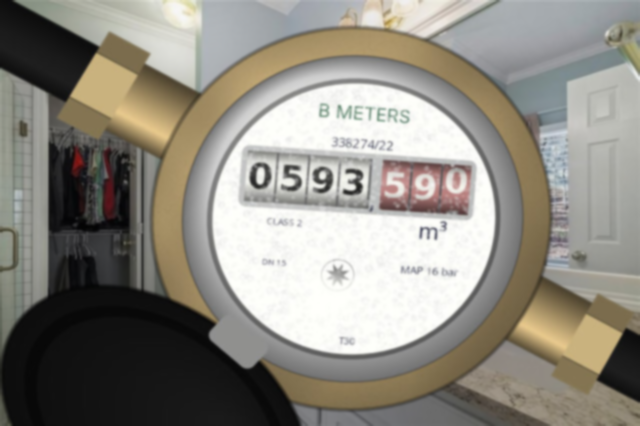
593.590 m³
